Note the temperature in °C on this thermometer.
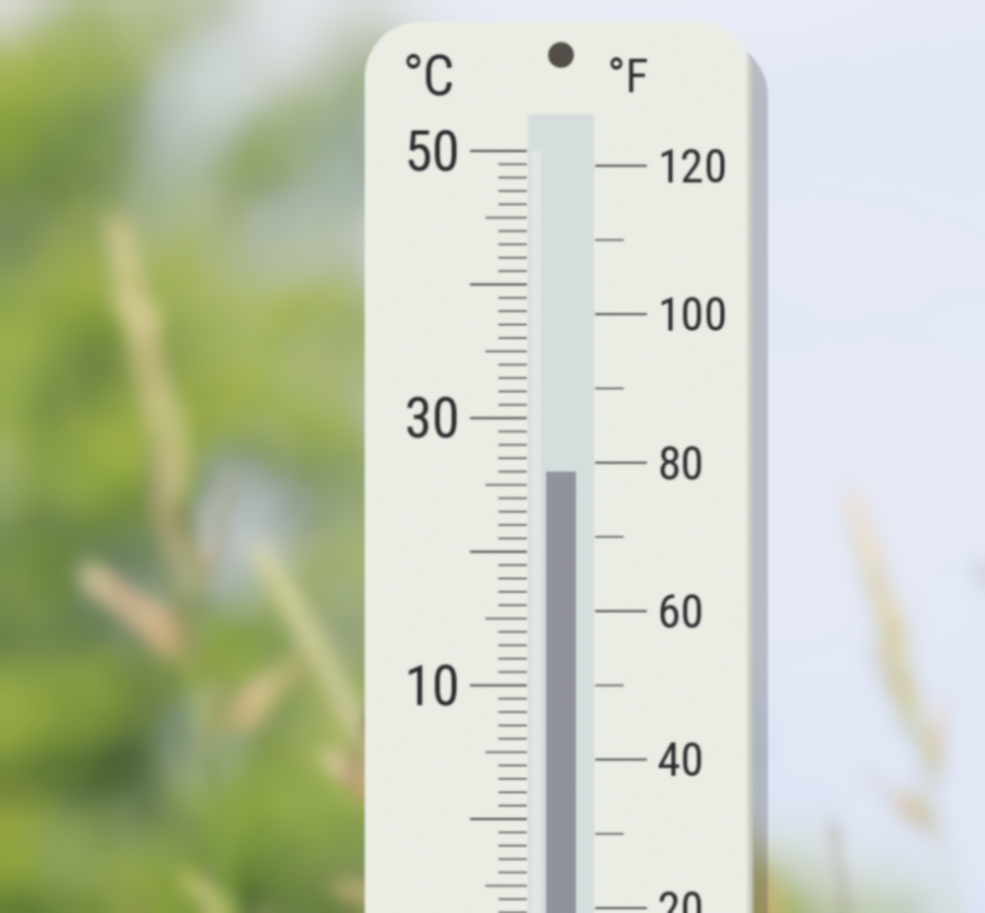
26 °C
